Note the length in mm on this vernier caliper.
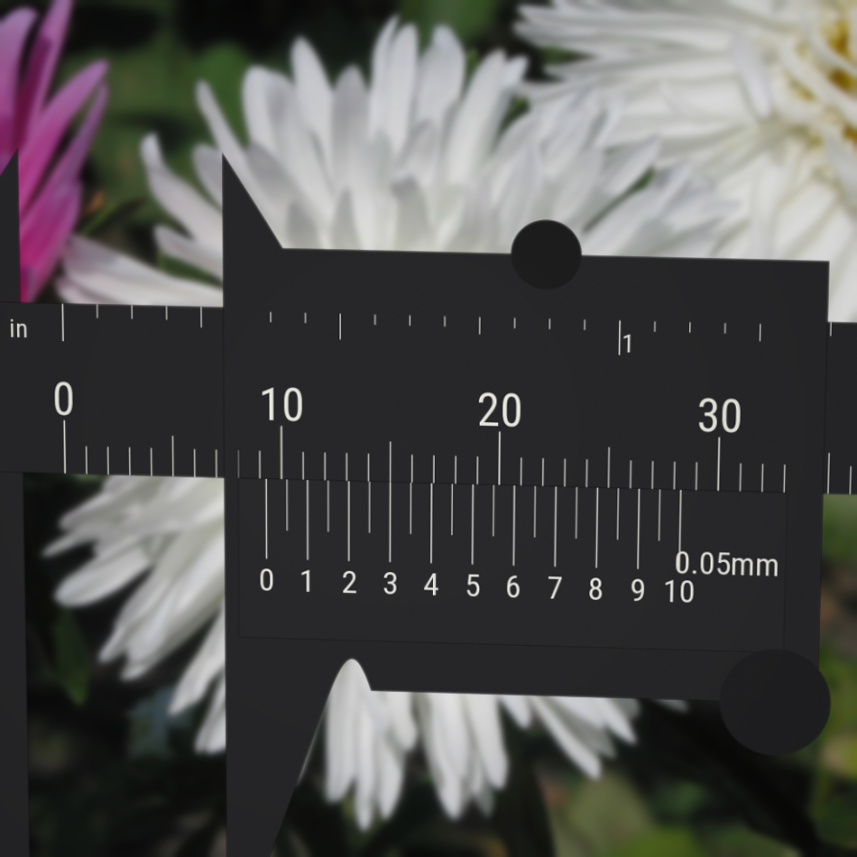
9.30 mm
